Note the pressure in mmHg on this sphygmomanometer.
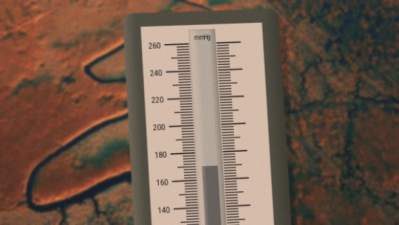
170 mmHg
